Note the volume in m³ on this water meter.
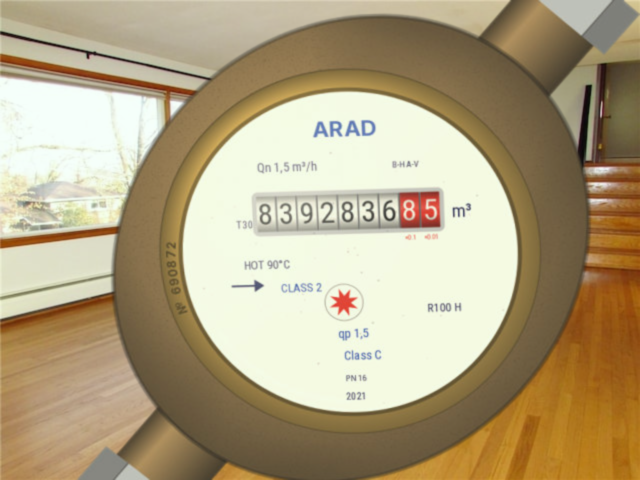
8392836.85 m³
